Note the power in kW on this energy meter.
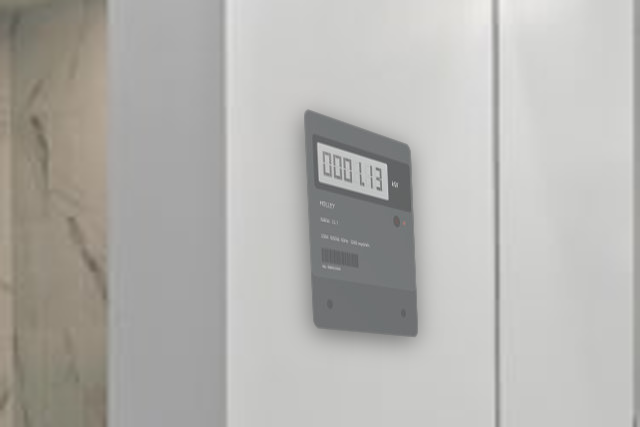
1.13 kW
